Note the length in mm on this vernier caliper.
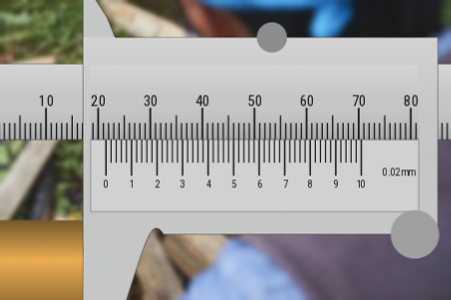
21.5 mm
